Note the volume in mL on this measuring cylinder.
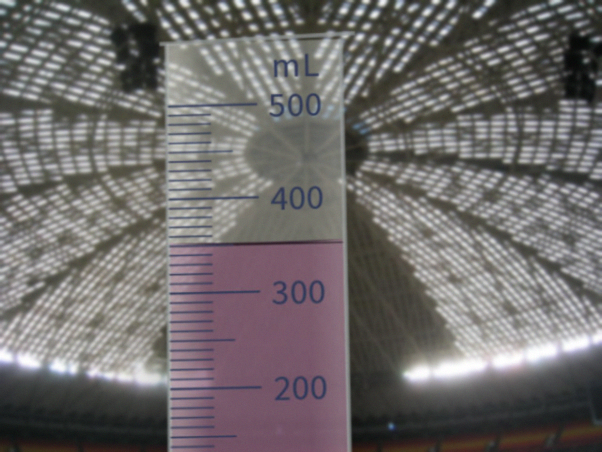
350 mL
